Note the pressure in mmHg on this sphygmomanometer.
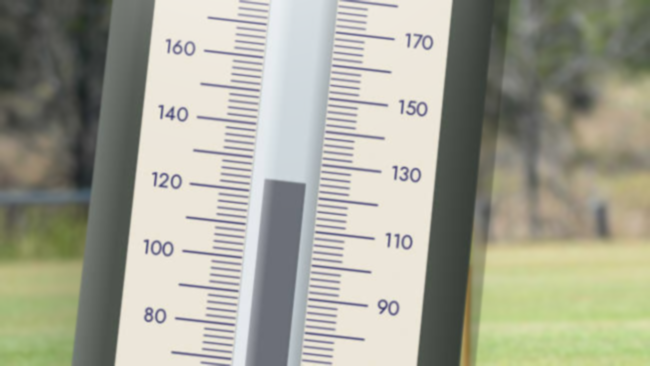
124 mmHg
